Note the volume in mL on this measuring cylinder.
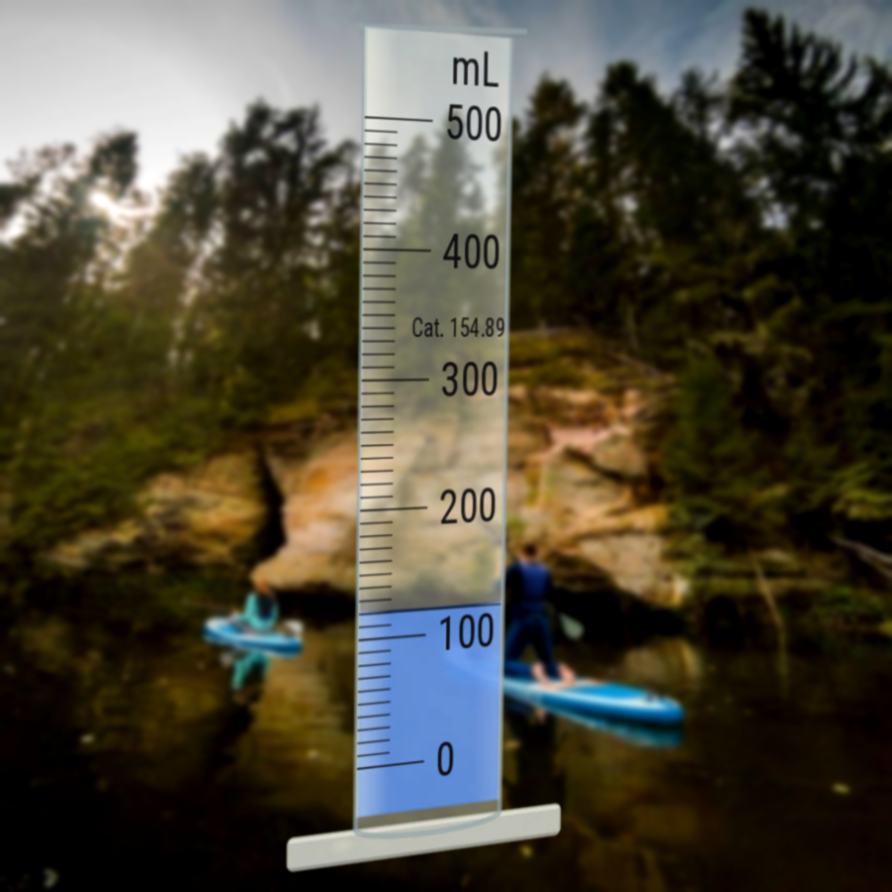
120 mL
